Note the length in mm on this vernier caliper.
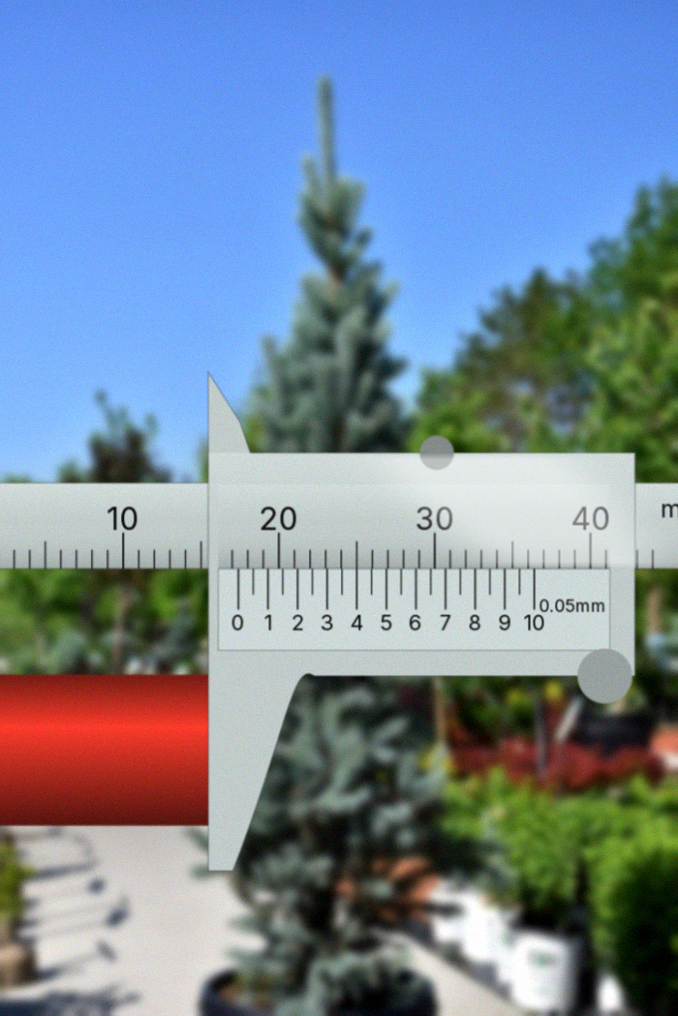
17.4 mm
